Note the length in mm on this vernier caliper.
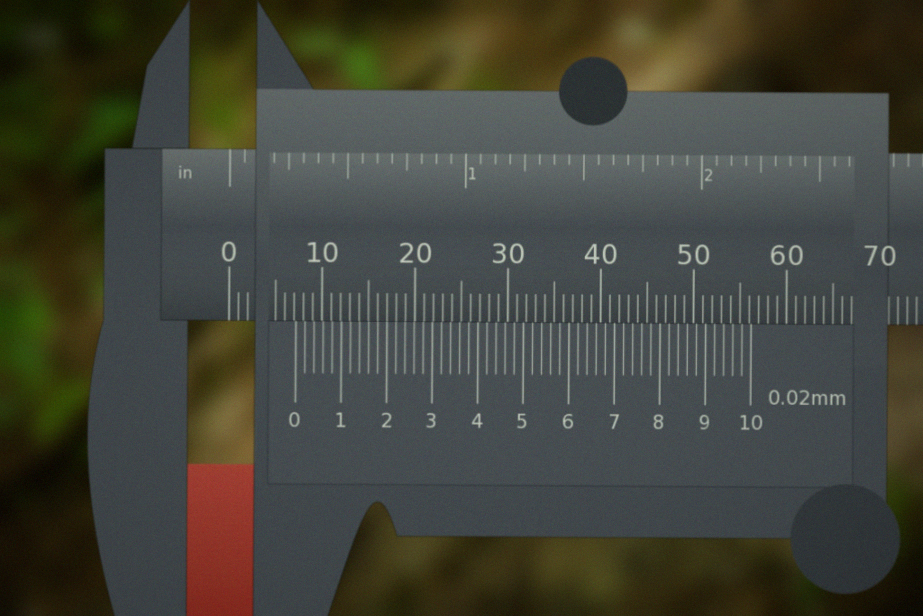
7.2 mm
